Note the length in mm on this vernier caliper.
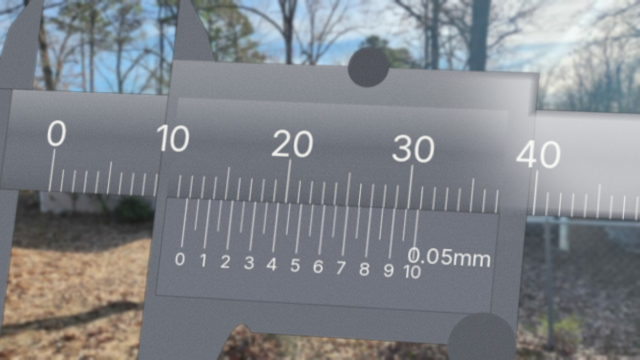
11.8 mm
